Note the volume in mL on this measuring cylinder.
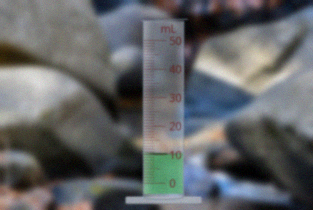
10 mL
